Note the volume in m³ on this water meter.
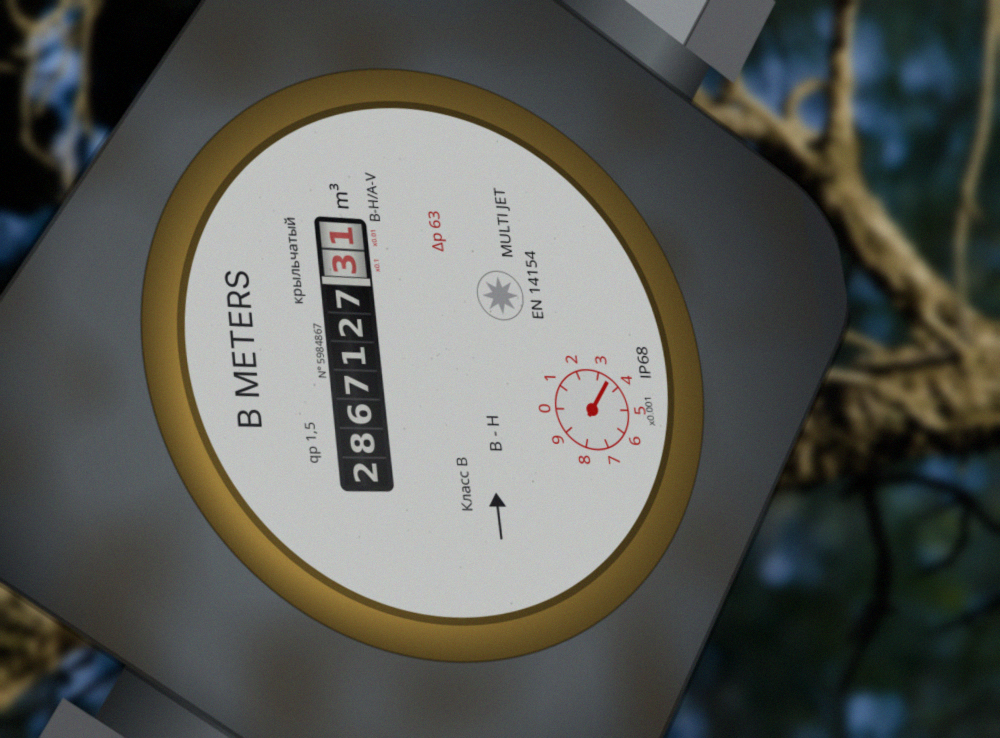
2867127.313 m³
